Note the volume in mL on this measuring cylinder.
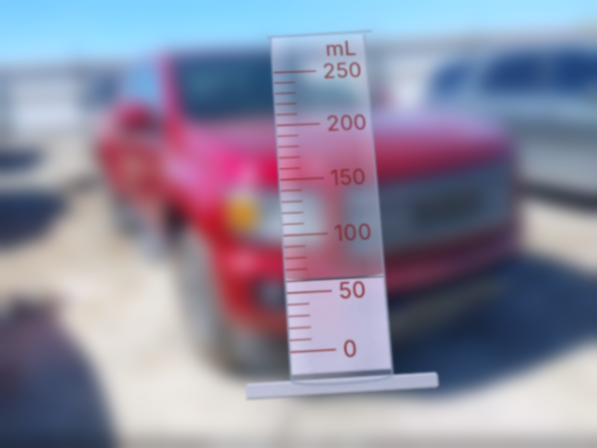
60 mL
